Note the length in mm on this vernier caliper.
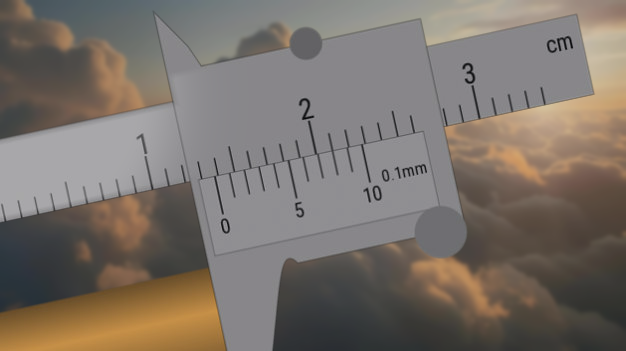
13.8 mm
